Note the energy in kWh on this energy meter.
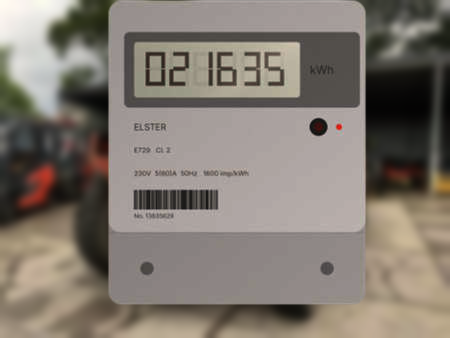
21635 kWh
